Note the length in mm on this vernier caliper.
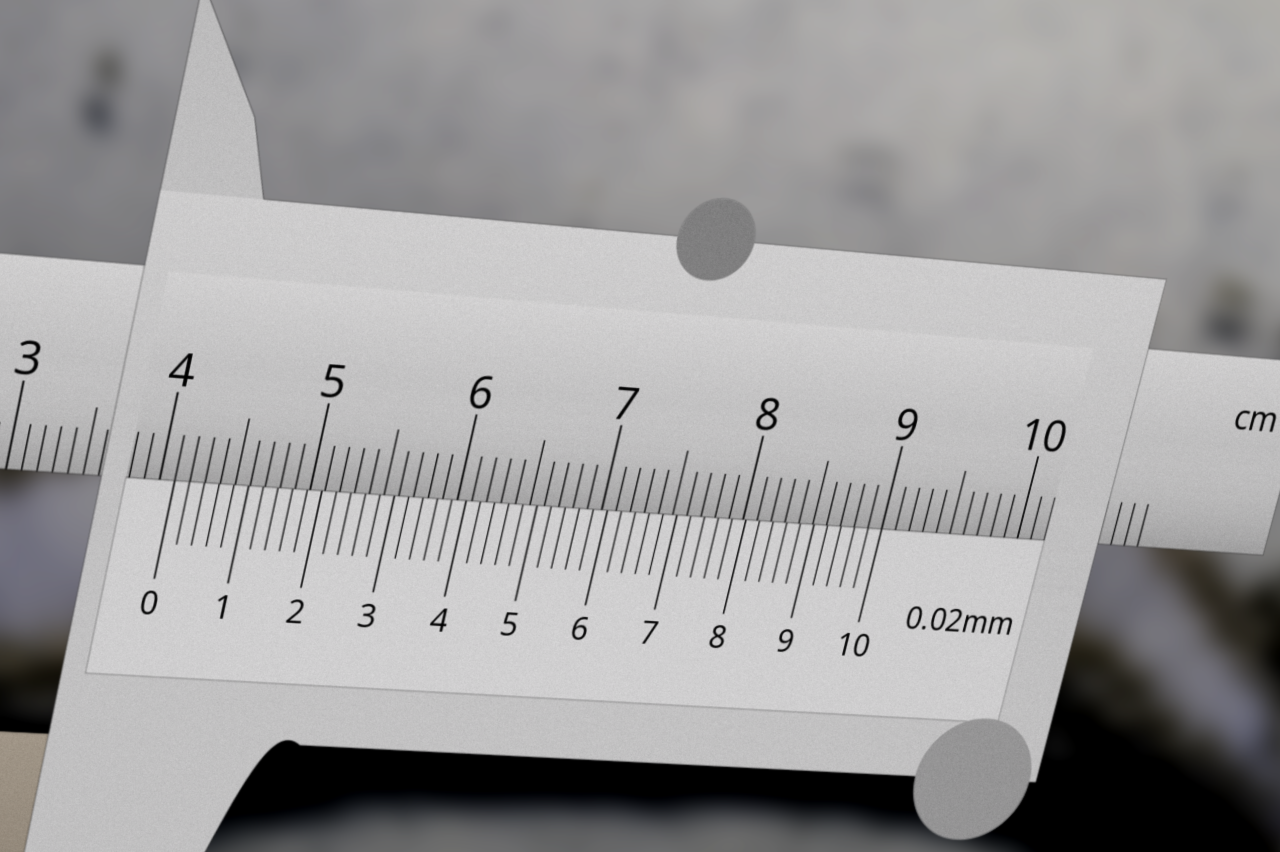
41.0 mm
